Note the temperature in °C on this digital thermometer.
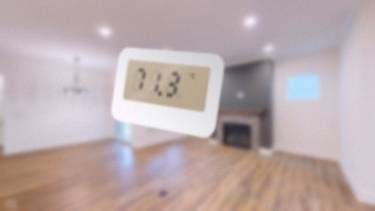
71.3 °C
